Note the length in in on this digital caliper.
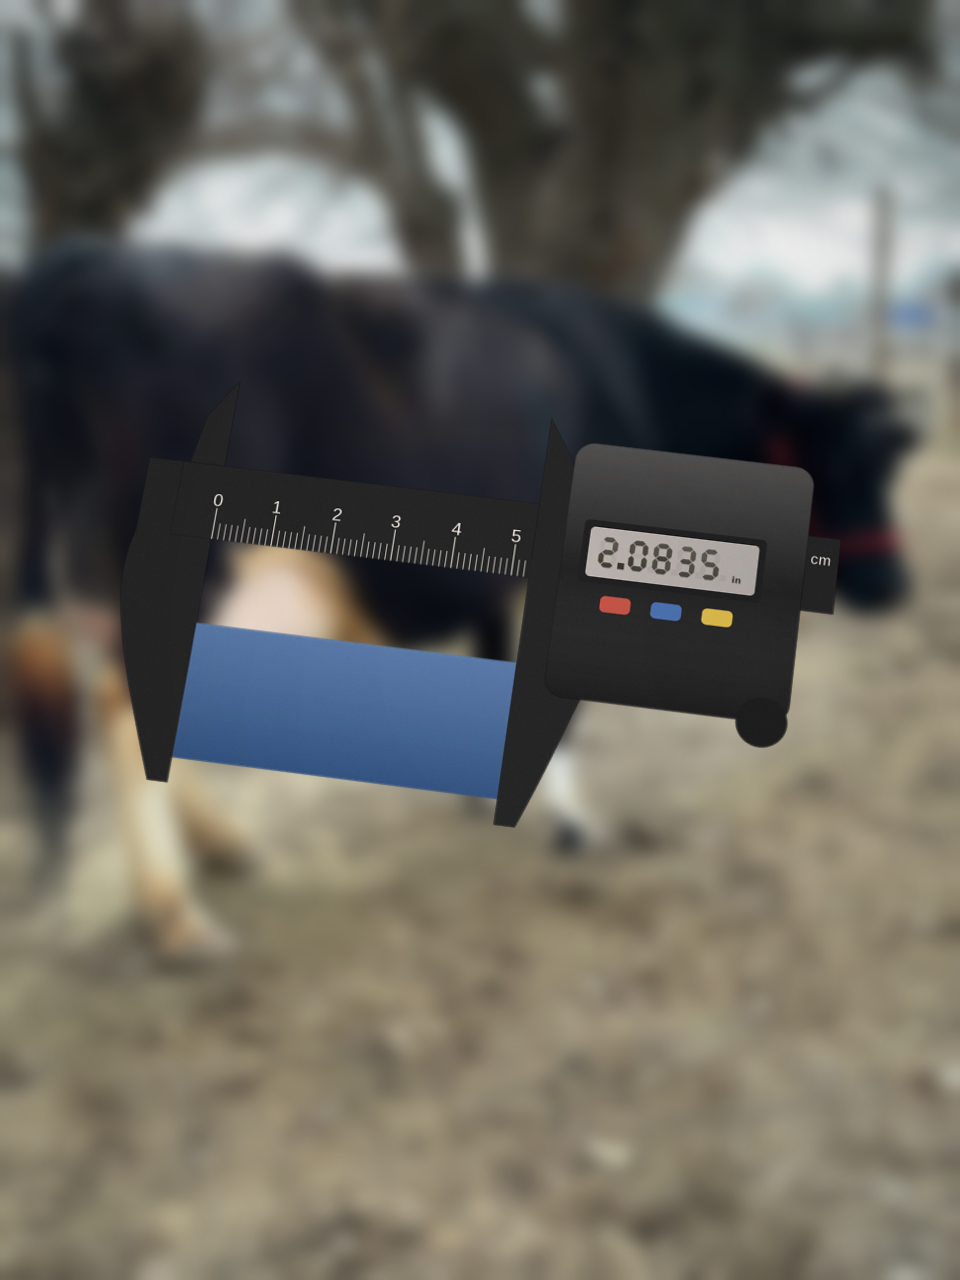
2.0835 in
